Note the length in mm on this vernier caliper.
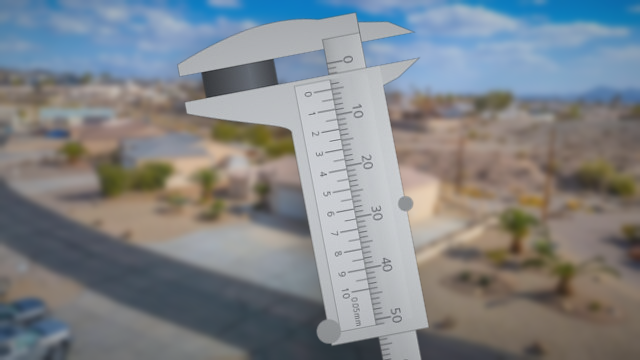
5.0 mm
